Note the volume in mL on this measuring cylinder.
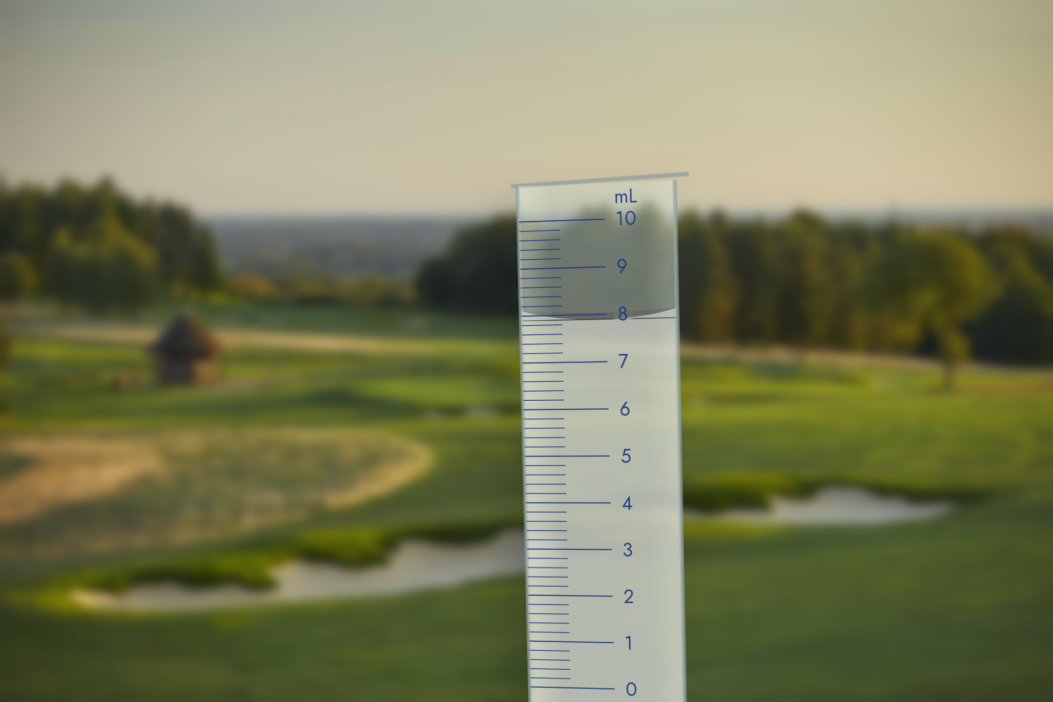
7.9 mL
